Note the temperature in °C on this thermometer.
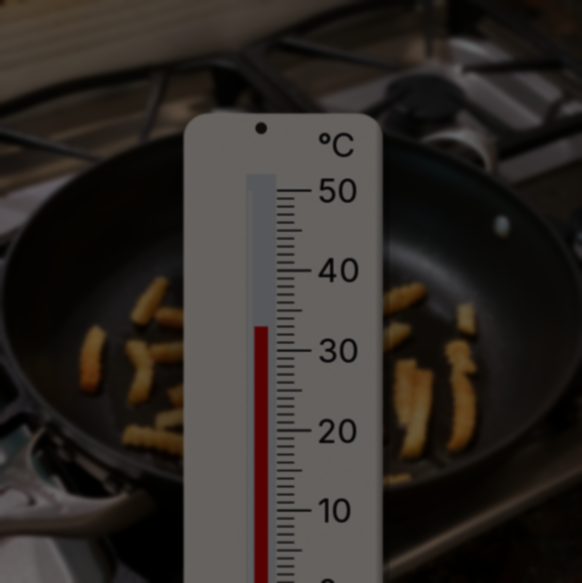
33 °C
